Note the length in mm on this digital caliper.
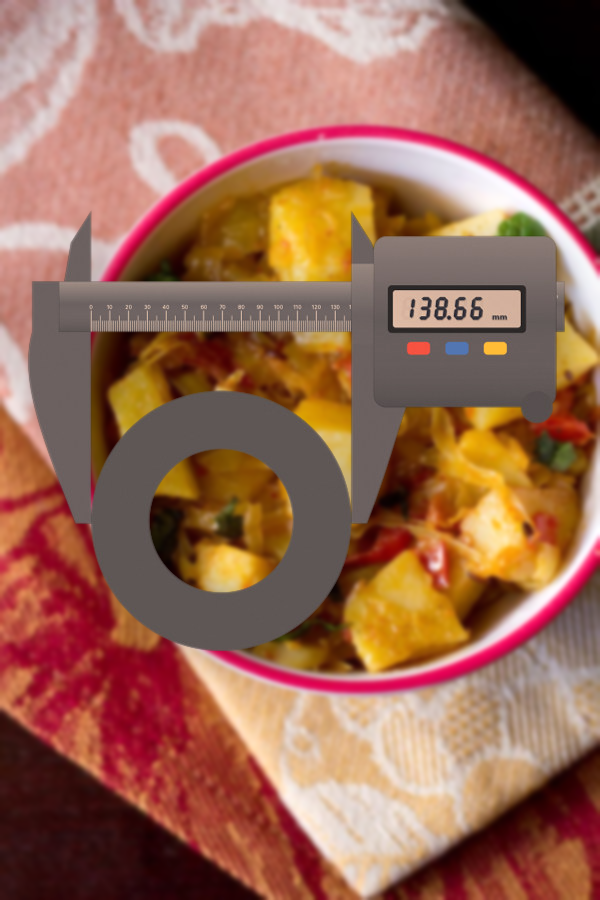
138.66 mm
